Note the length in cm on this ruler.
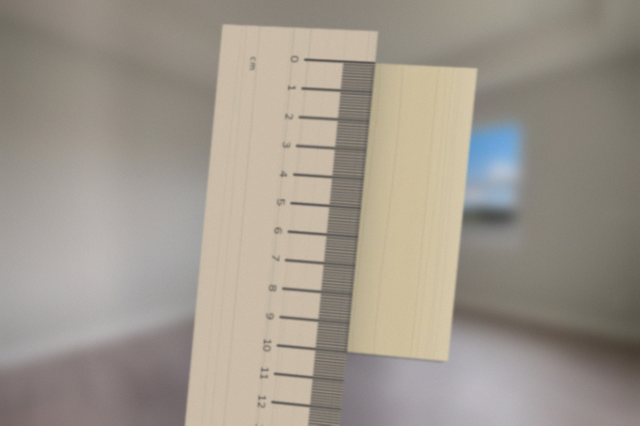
10 cm
